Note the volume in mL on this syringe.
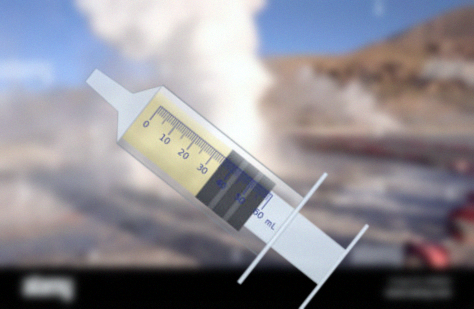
35 mL
